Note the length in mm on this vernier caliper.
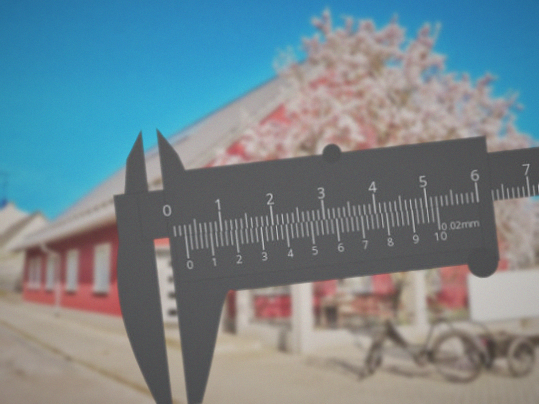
3.0 mm
